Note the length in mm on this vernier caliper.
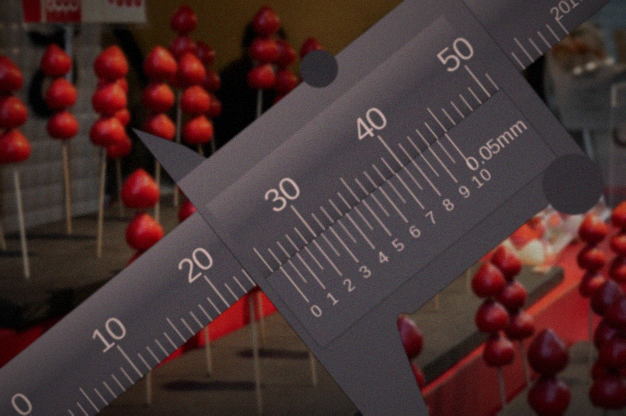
25.8 mm
